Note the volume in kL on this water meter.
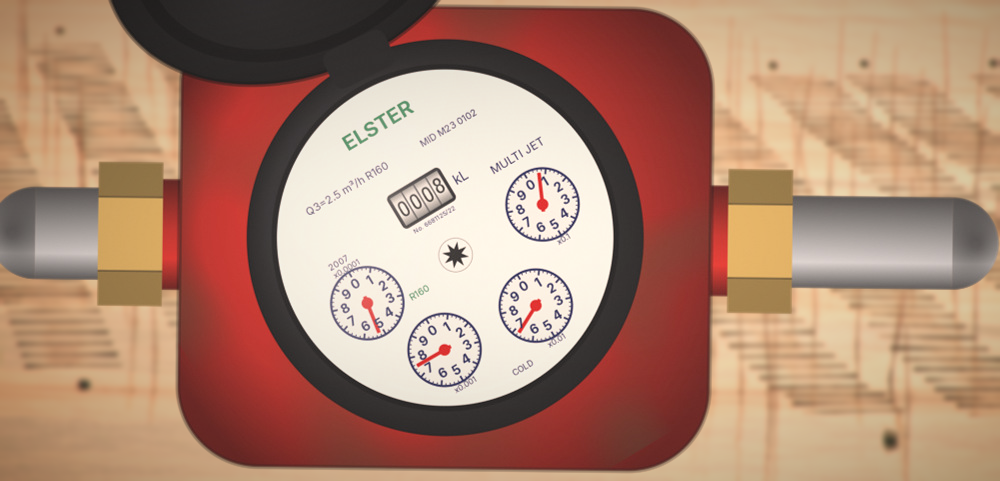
8.0675 kL
